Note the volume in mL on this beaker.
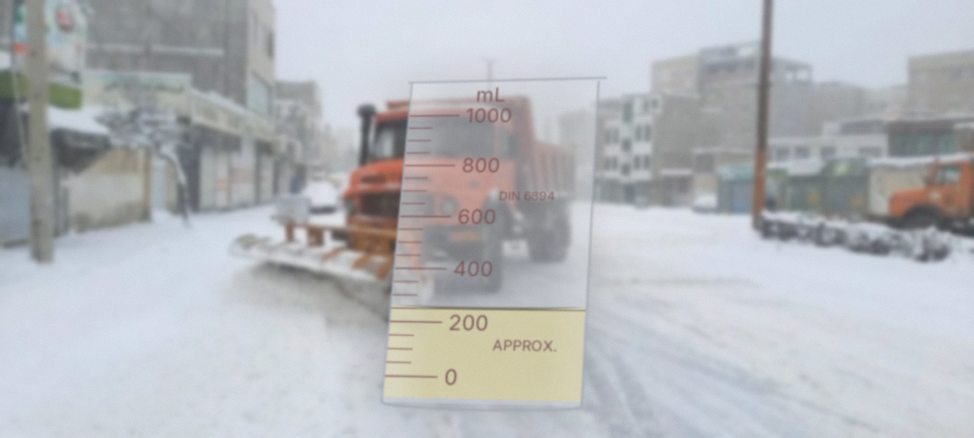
250 mL
